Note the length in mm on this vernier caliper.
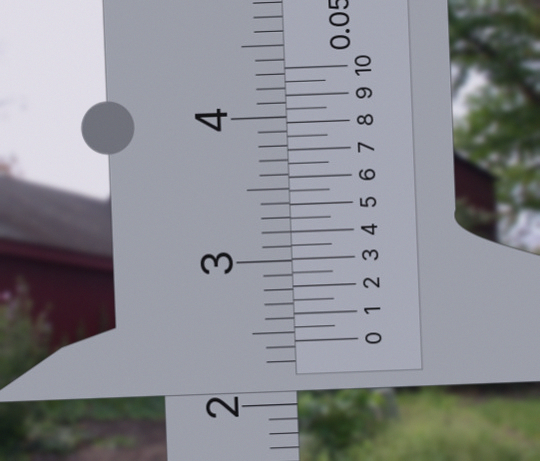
24.4 mm
